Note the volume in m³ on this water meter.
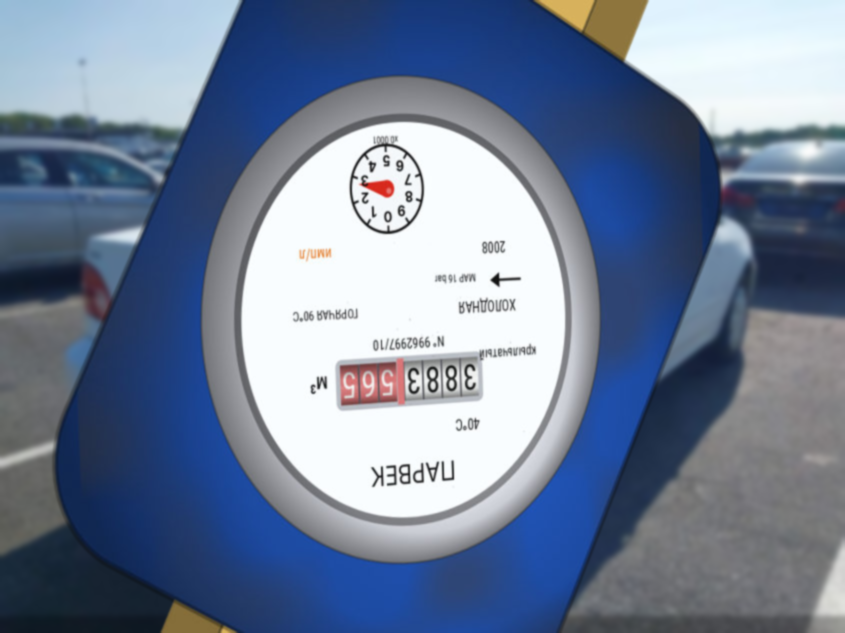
3883.5652 m³
